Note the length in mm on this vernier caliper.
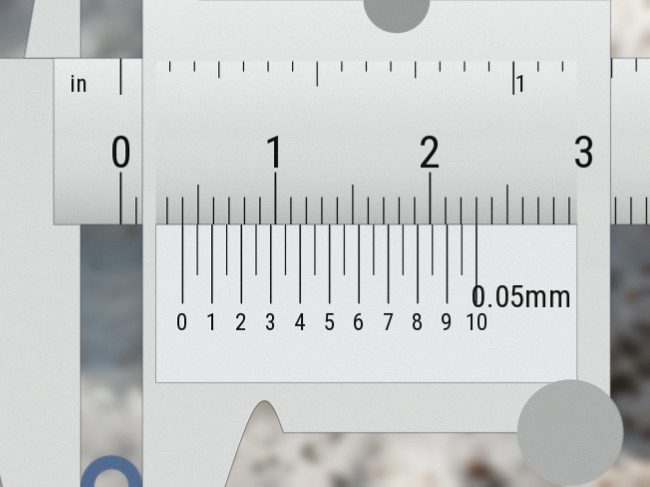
4.0 mm
